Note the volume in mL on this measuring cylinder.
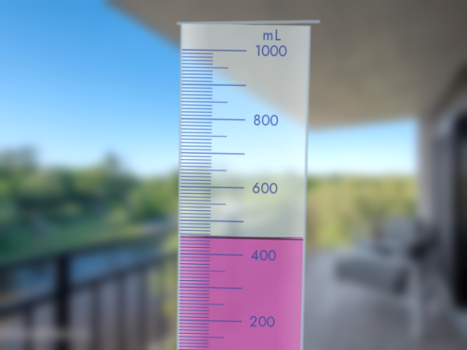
450 mL
